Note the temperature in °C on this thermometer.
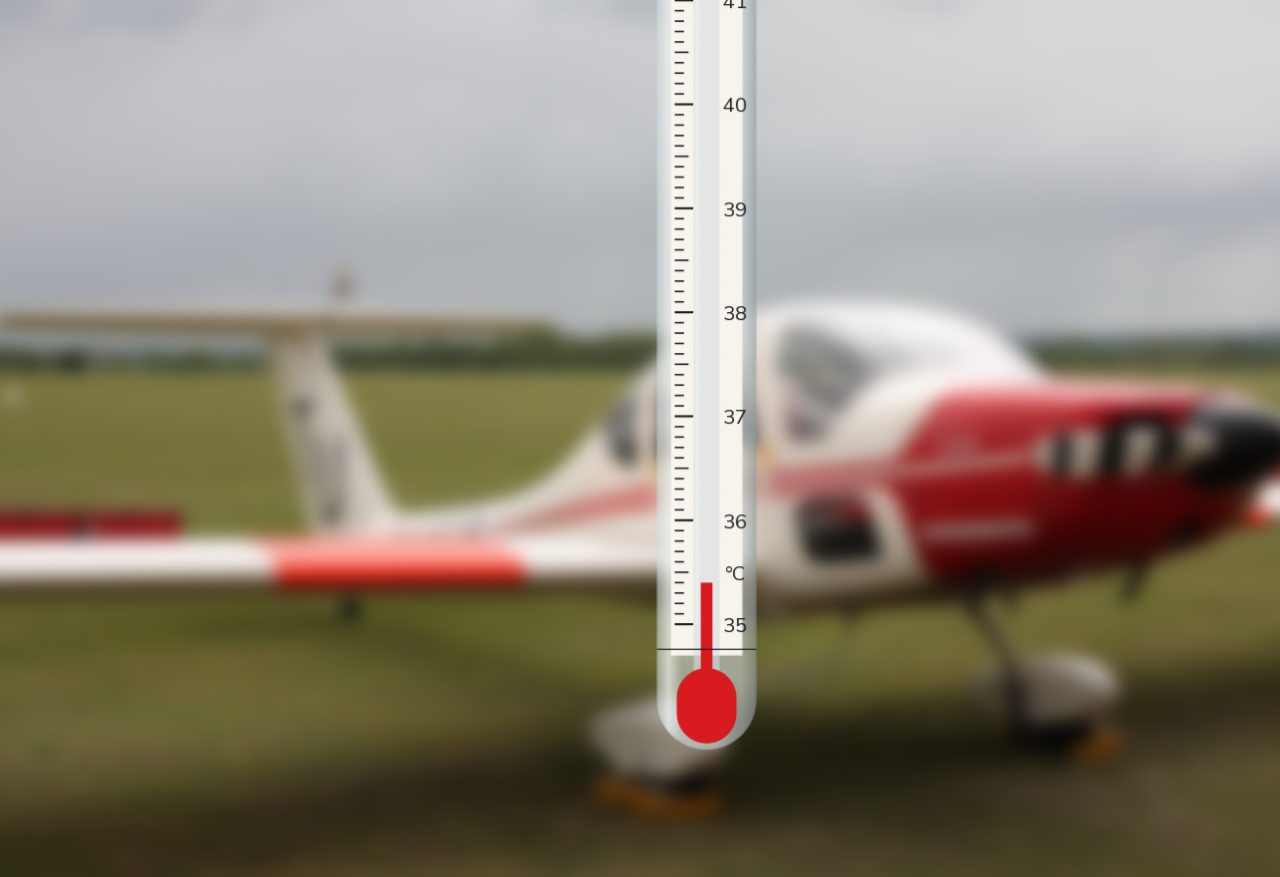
35.4 °C
